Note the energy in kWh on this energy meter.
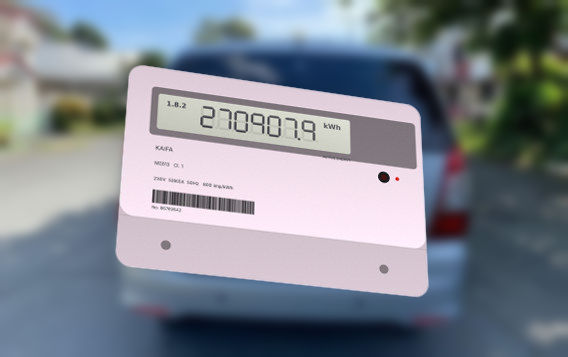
270907.9 kWh
